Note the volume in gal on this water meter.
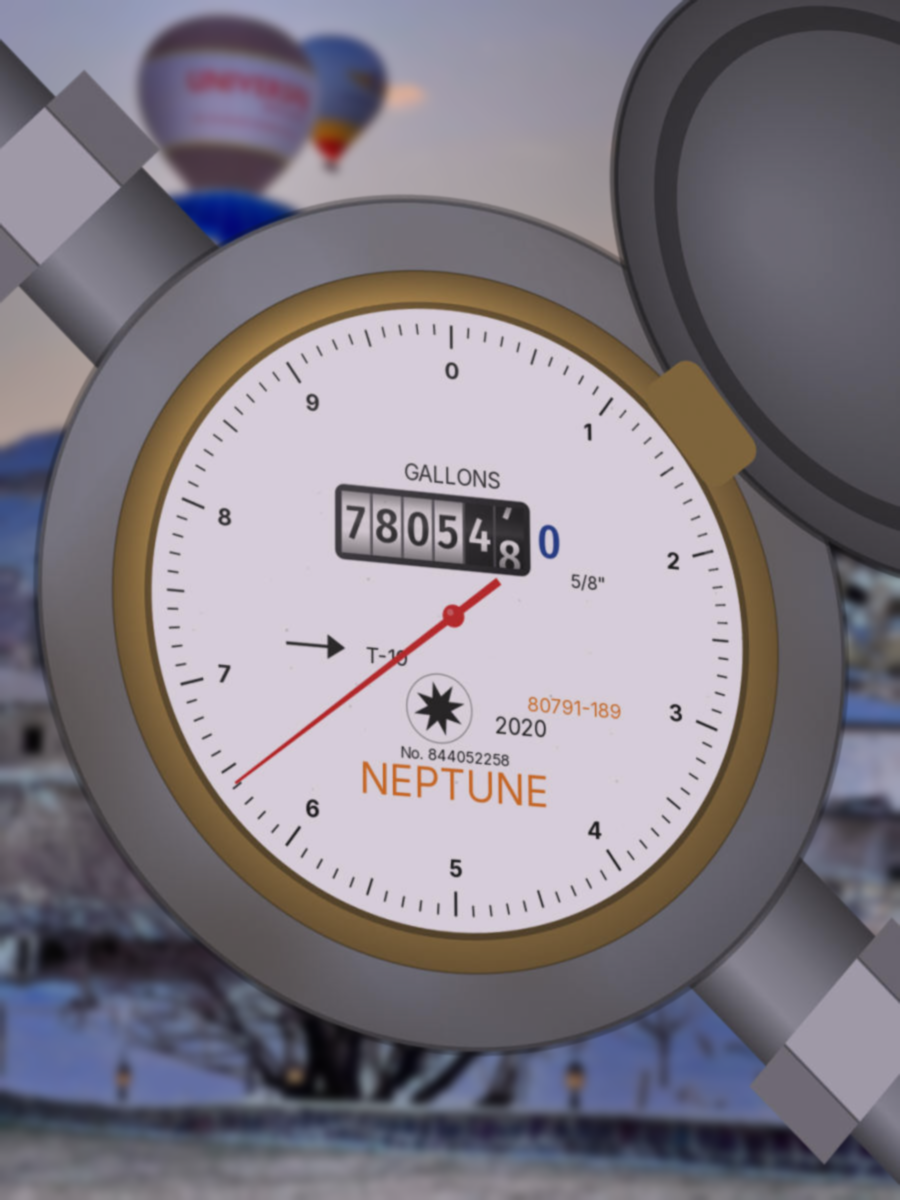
7805476.4 gal
